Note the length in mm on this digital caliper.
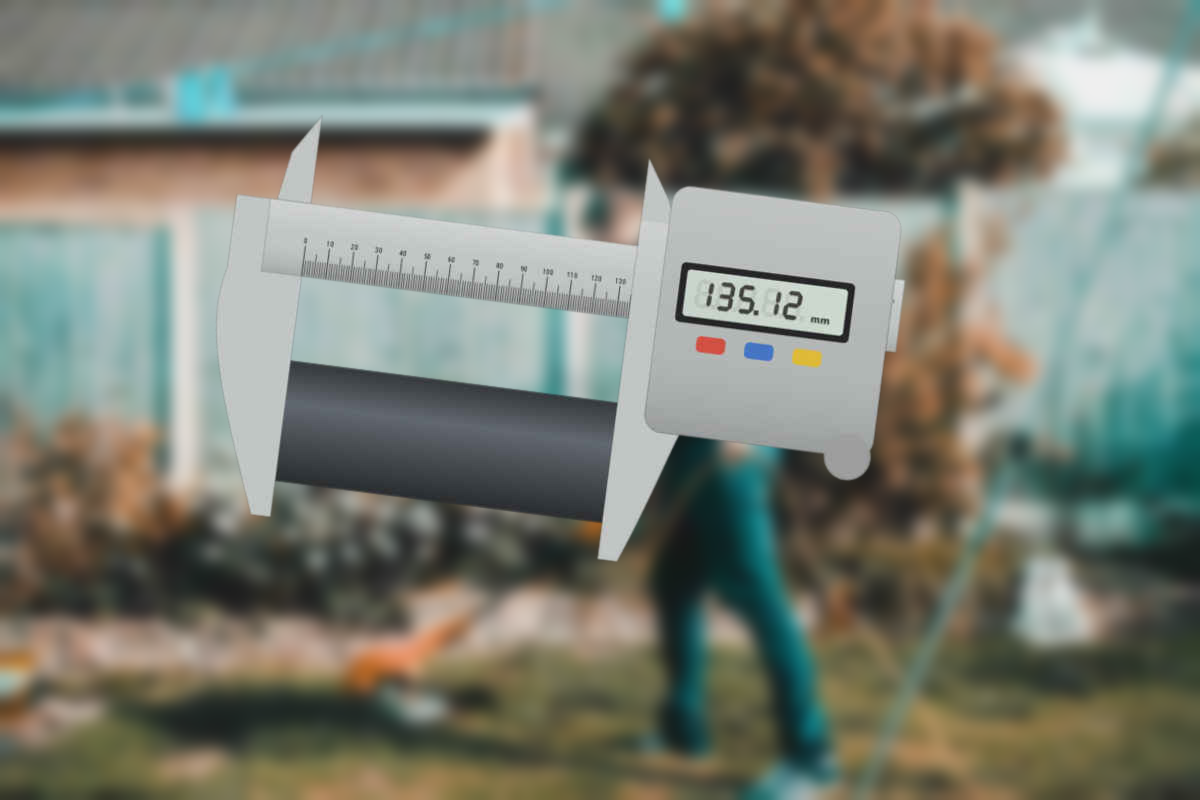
135.12 mm
